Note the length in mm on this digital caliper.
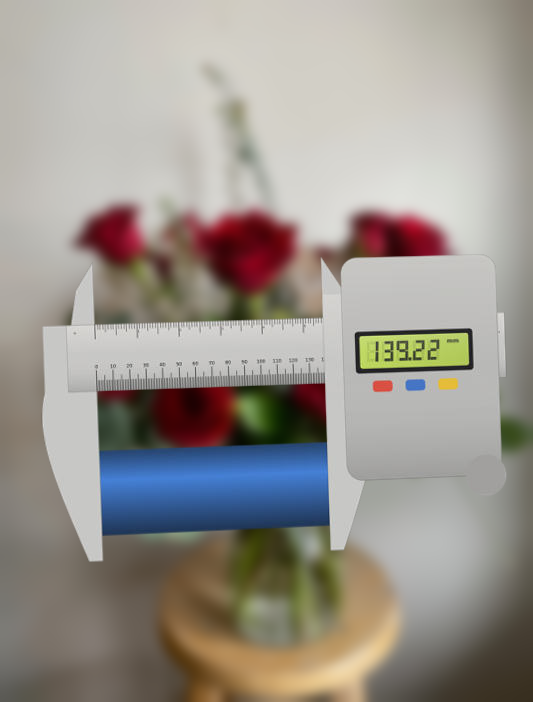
139.22 mm
